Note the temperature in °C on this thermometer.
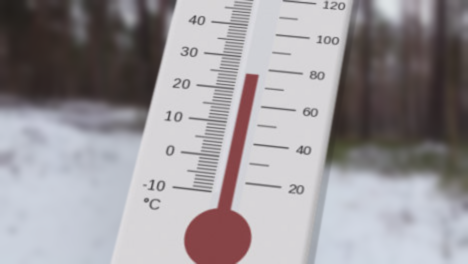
25 °C
